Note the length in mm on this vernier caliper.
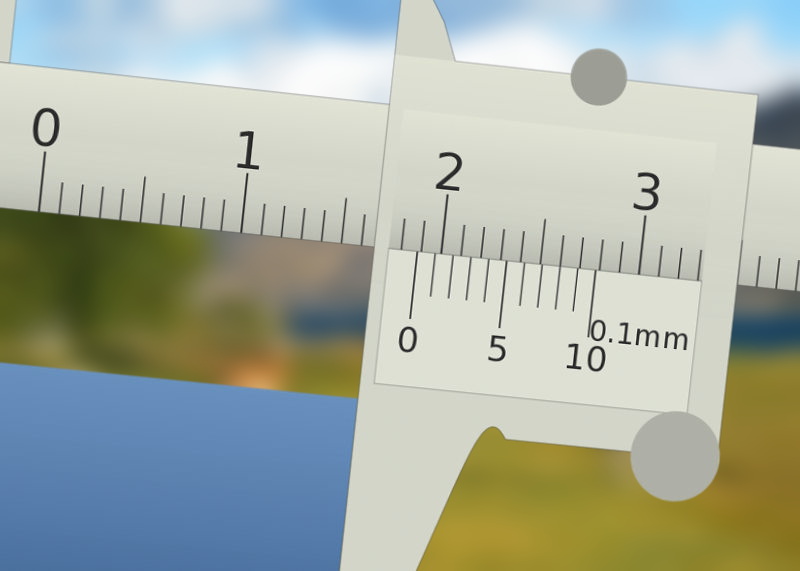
18.8 mm
